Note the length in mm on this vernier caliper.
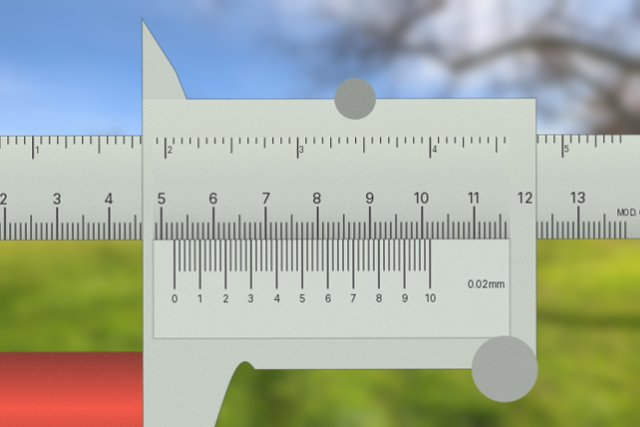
52.5 mm
